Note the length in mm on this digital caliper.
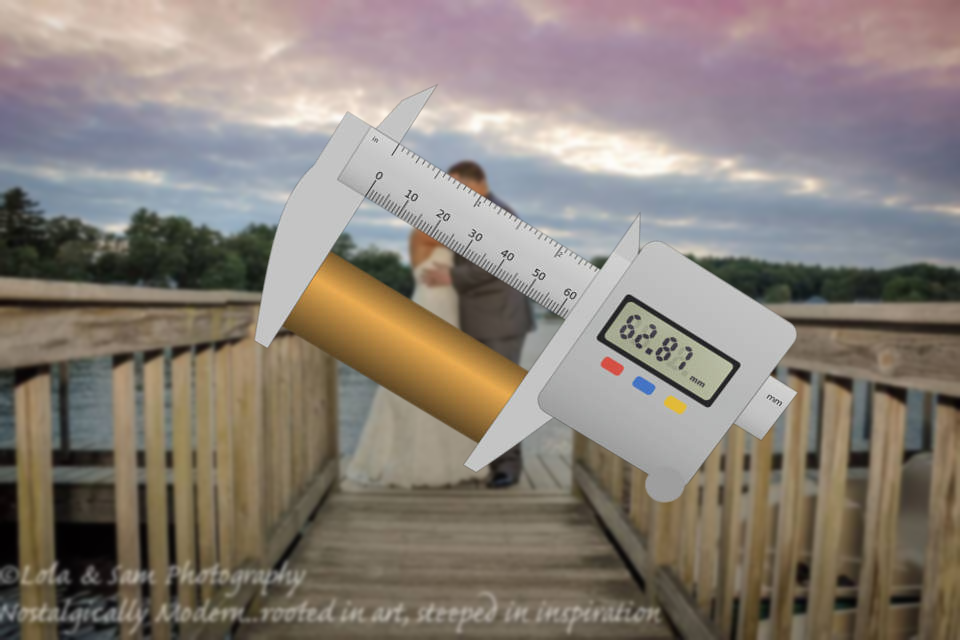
62.87 mm
